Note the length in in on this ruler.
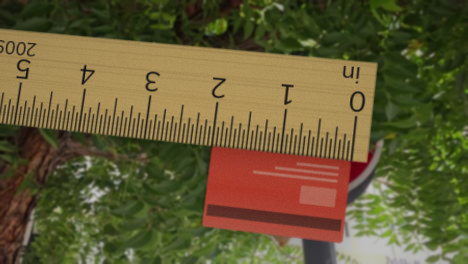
2 in
